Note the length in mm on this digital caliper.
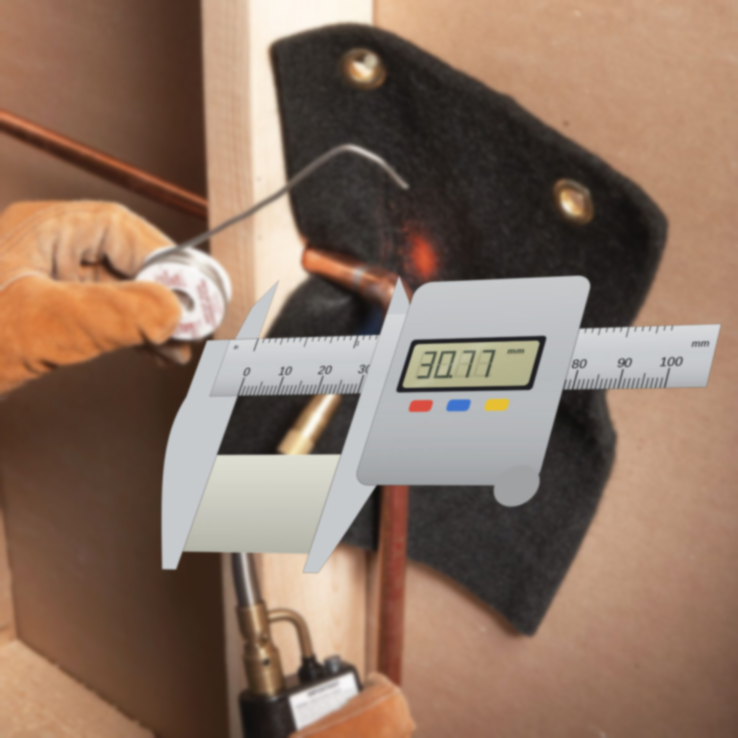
30.77 mm
